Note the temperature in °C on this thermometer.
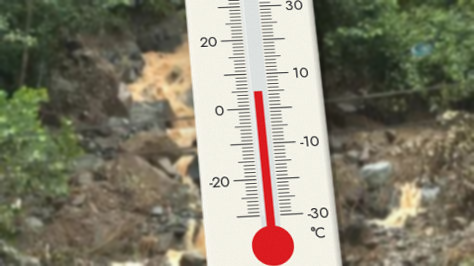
5 °C
